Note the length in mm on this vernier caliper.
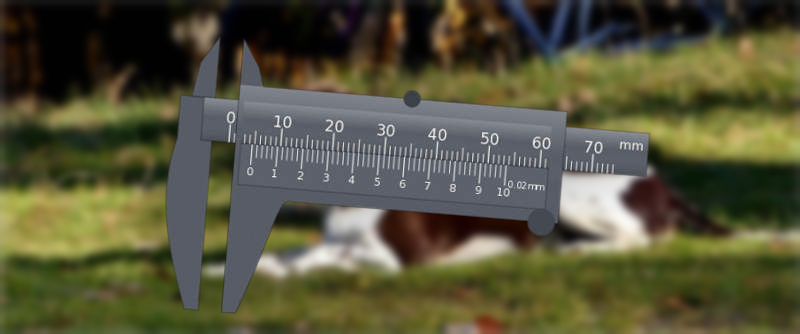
4.5 mm
